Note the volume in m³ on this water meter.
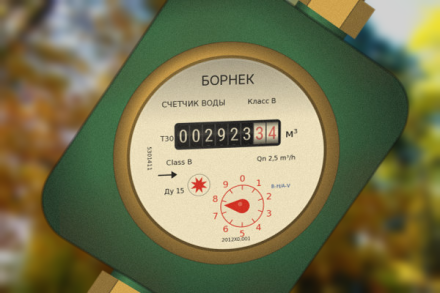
2923.347 m³
